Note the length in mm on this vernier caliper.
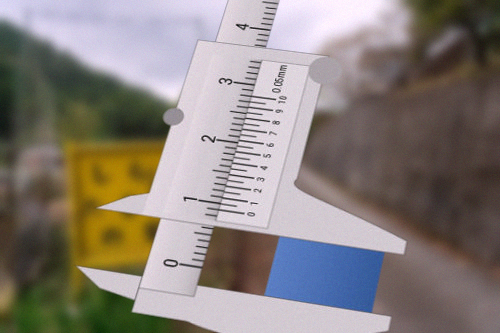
9.0 mm
